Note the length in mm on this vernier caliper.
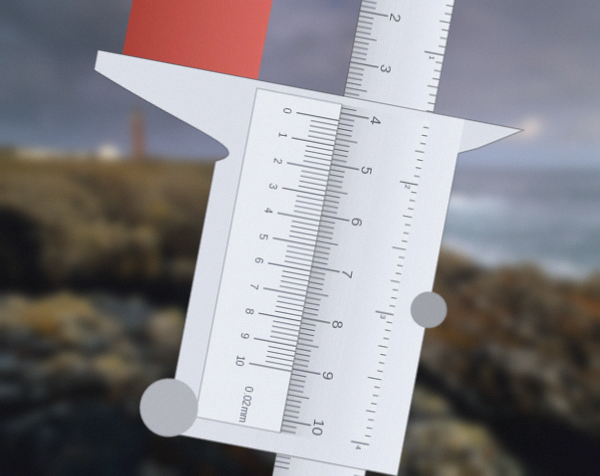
41.5 mm
